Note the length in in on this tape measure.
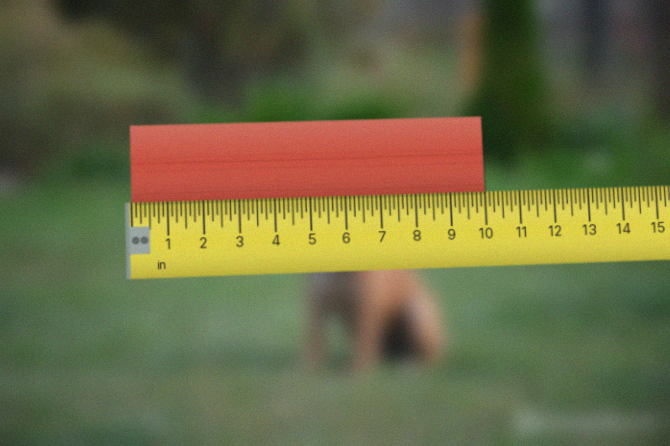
10 in
